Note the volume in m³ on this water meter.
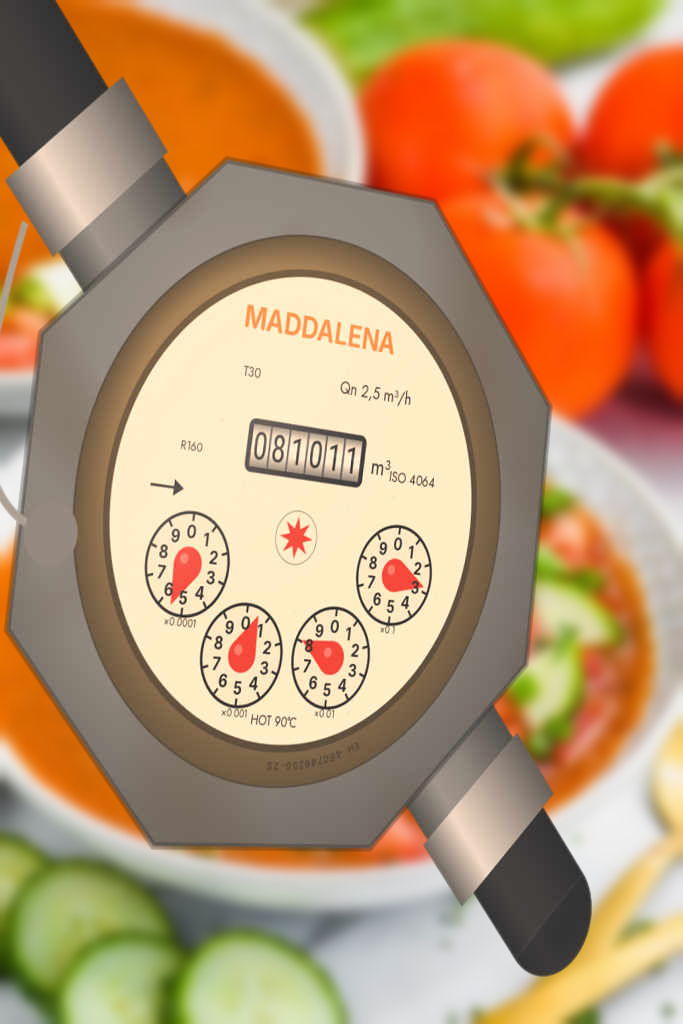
81011.2805 m³
